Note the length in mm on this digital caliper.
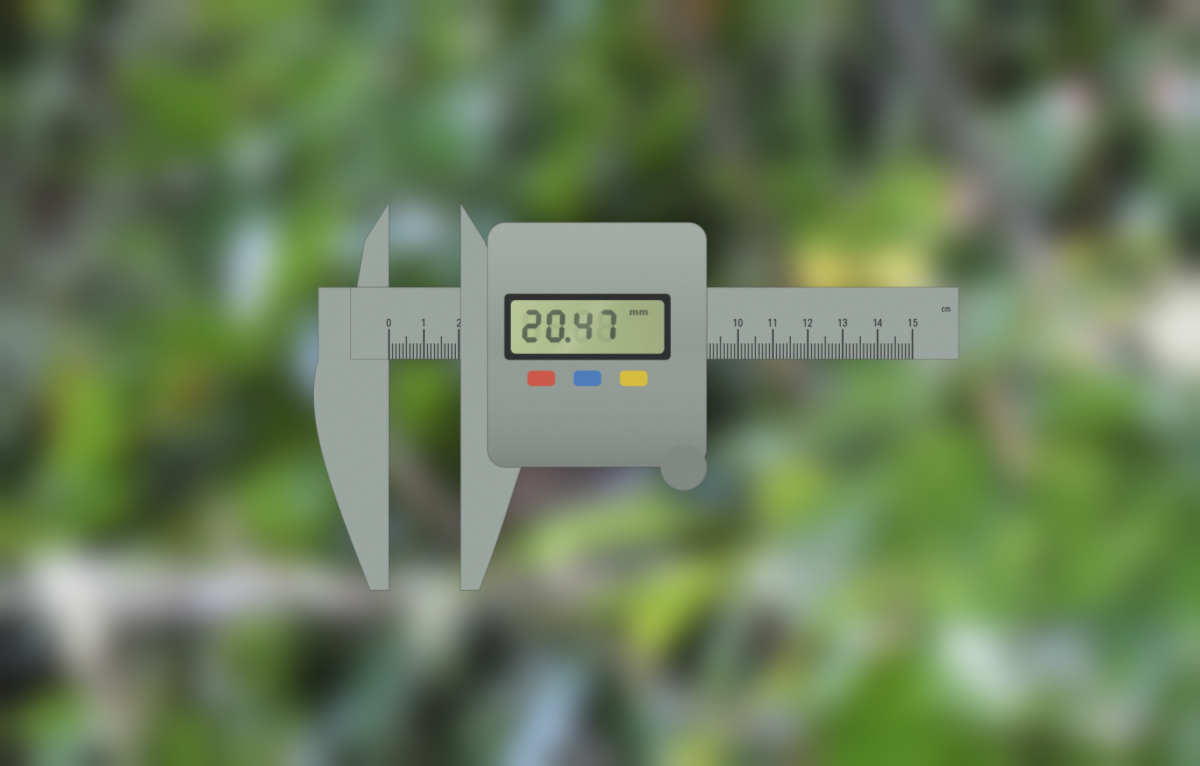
20.47 mm
